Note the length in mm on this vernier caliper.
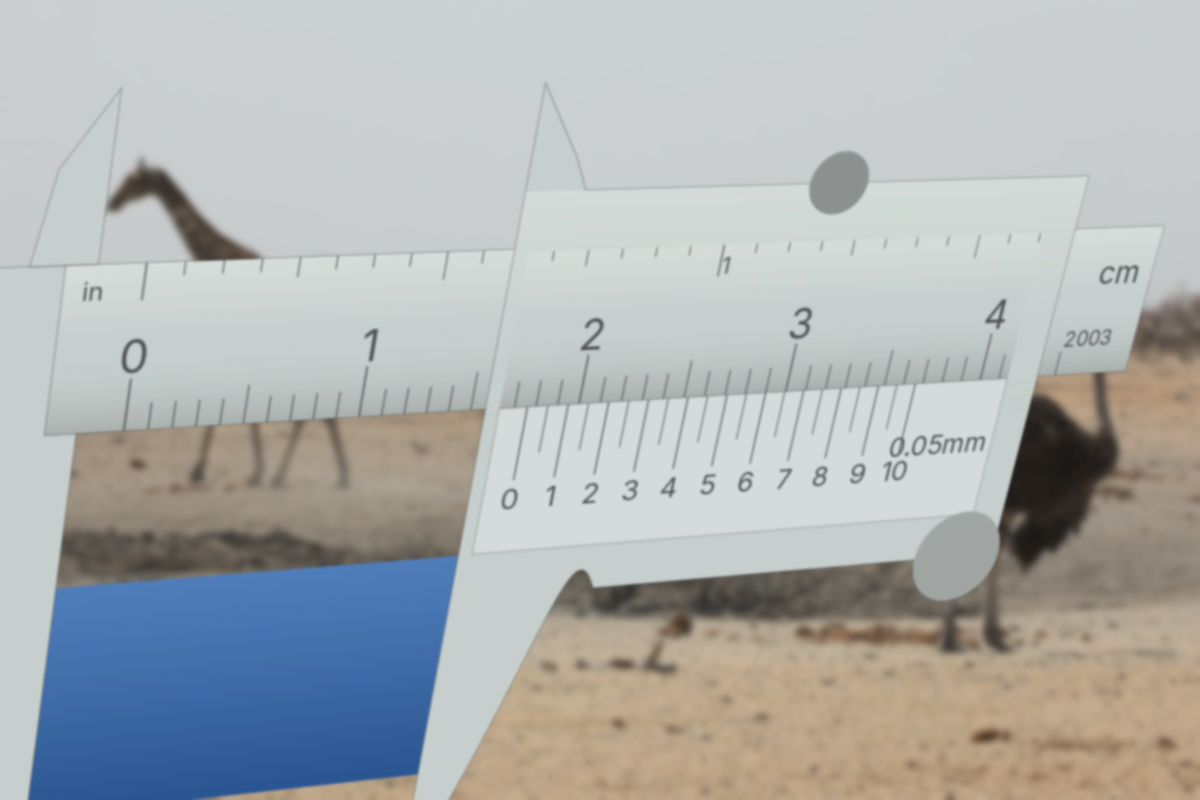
17.6 mm
